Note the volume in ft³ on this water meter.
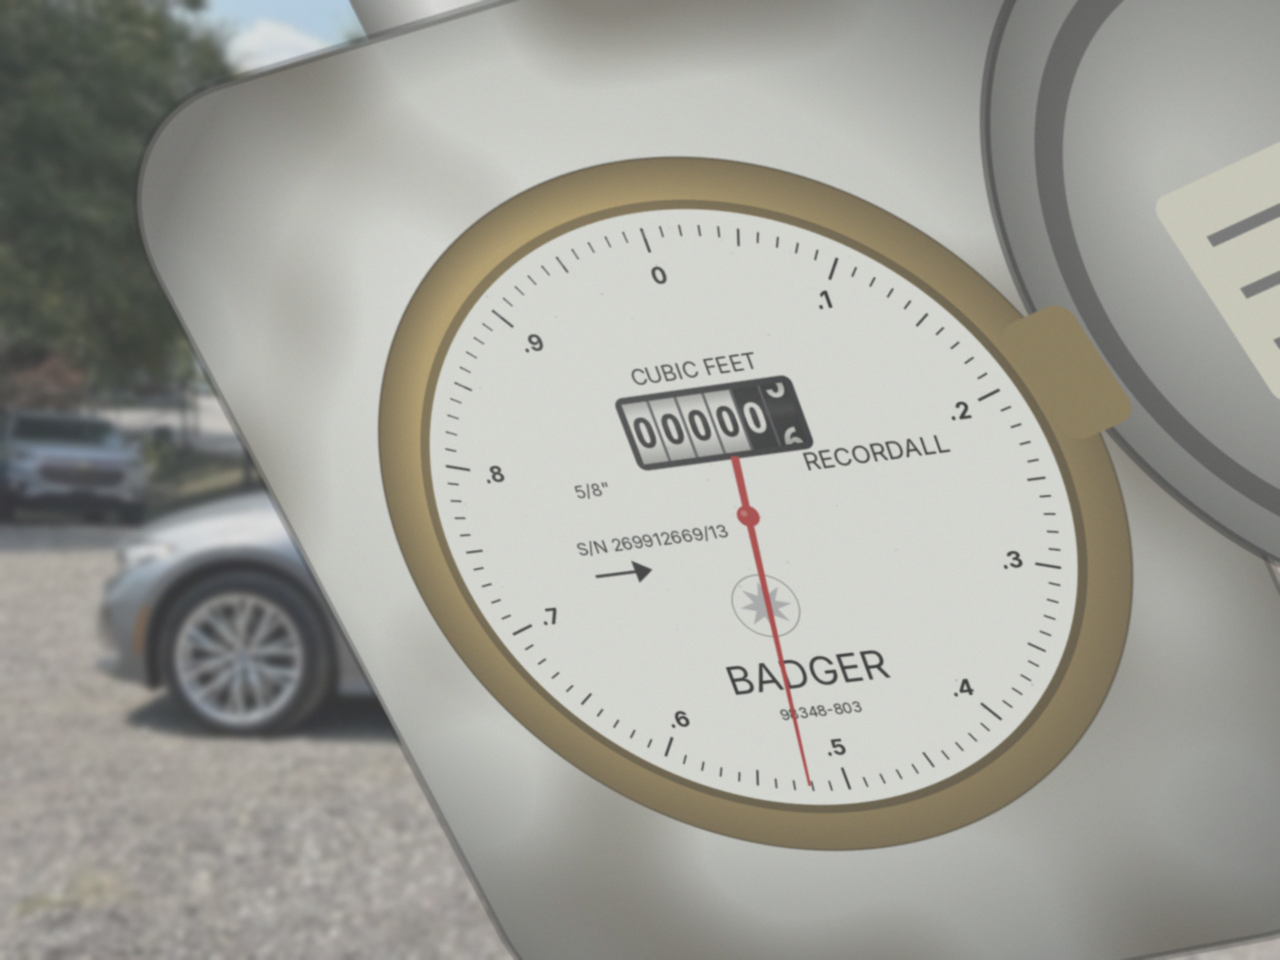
5.52 ft³
